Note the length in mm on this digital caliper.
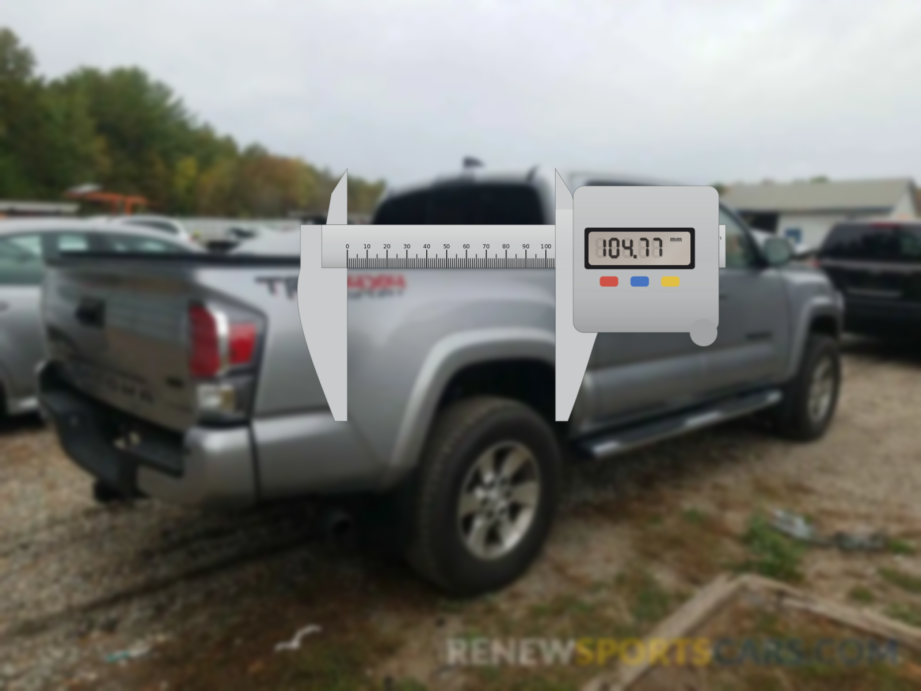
104.77 mm
